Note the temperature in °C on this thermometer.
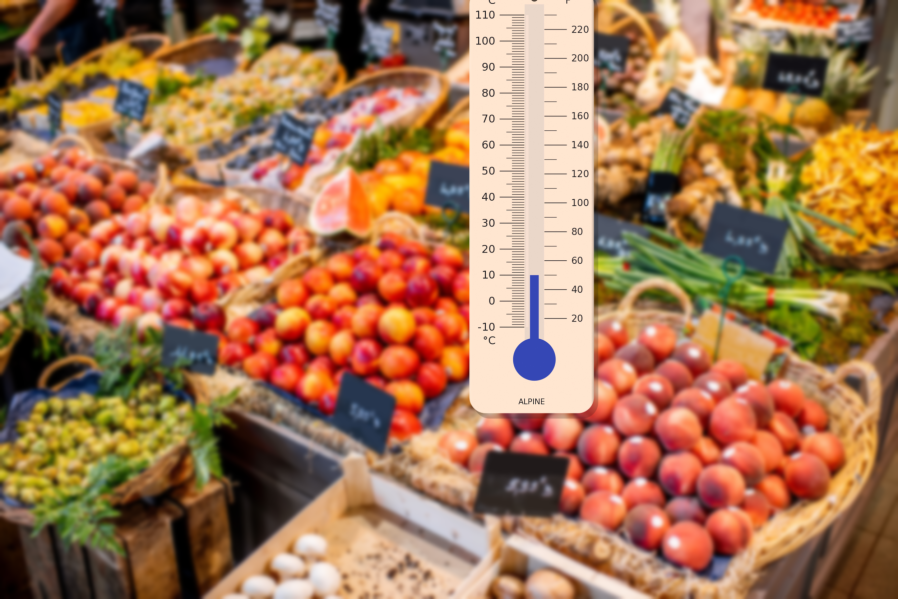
10 °C
